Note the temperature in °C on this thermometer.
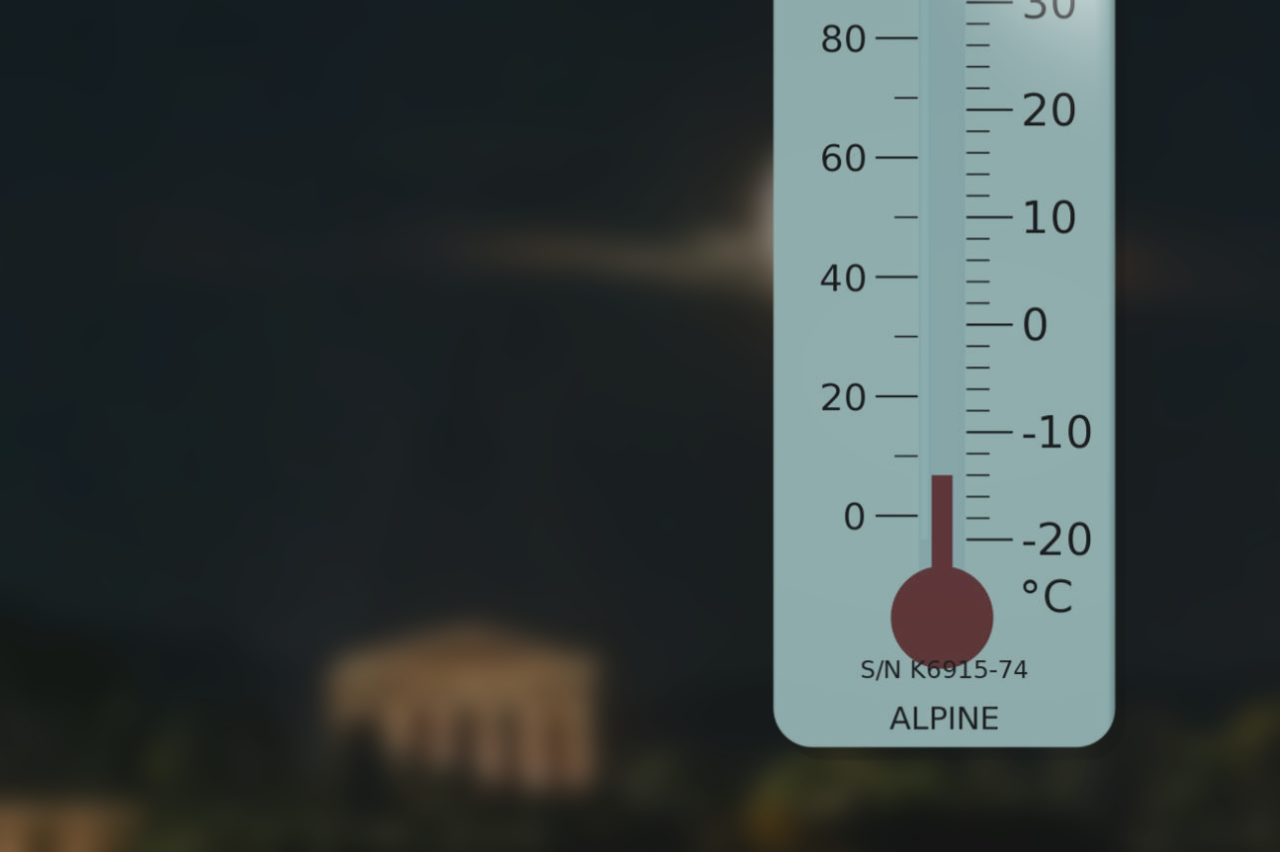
-14 °C
